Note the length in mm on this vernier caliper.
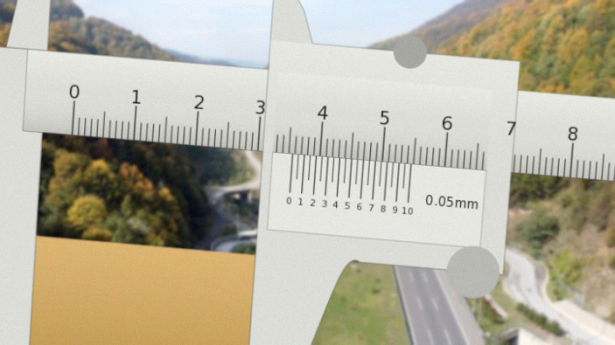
35.6 mm
